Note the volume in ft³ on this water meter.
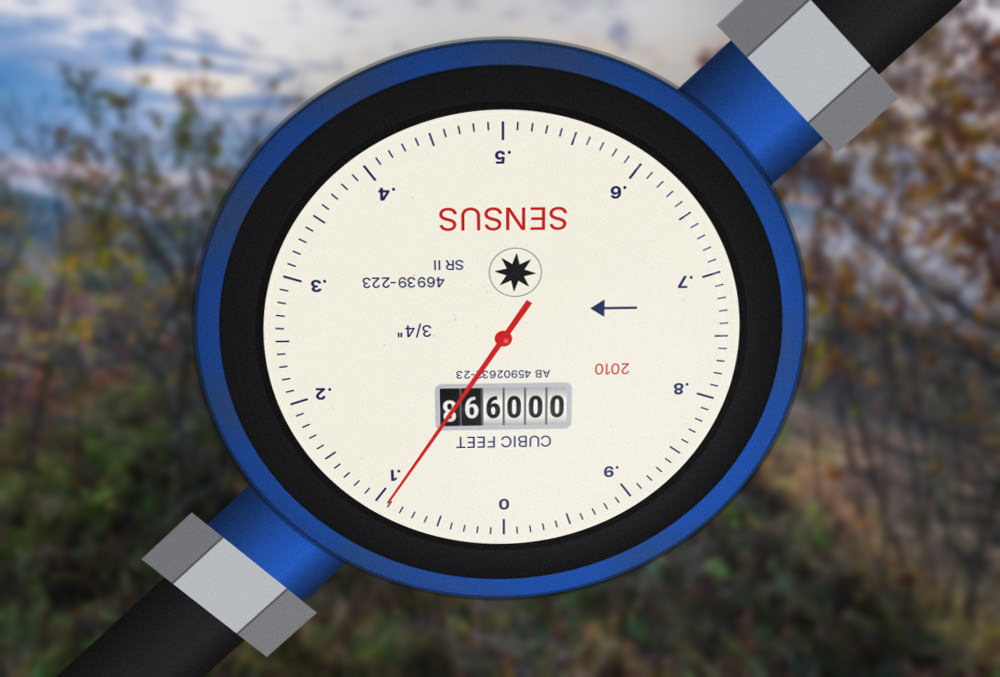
998.09 ft³
